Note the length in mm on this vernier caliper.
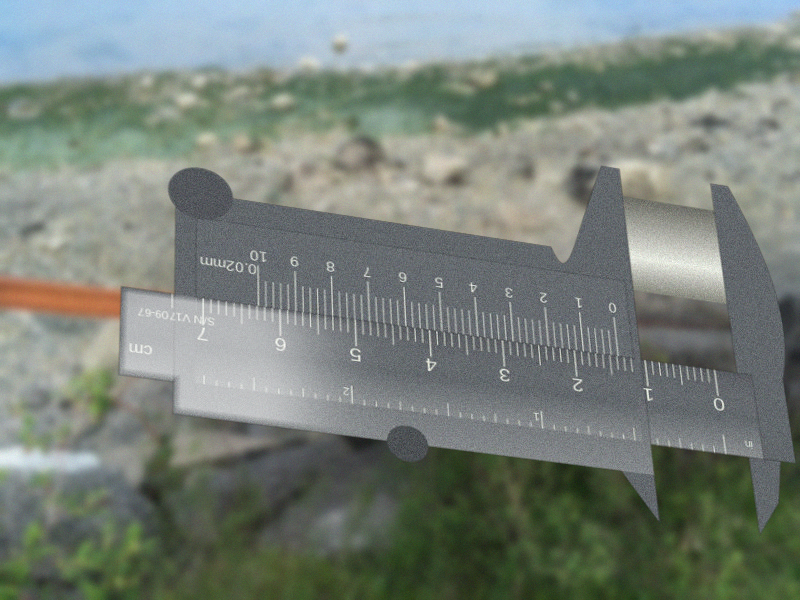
13.8 mm
